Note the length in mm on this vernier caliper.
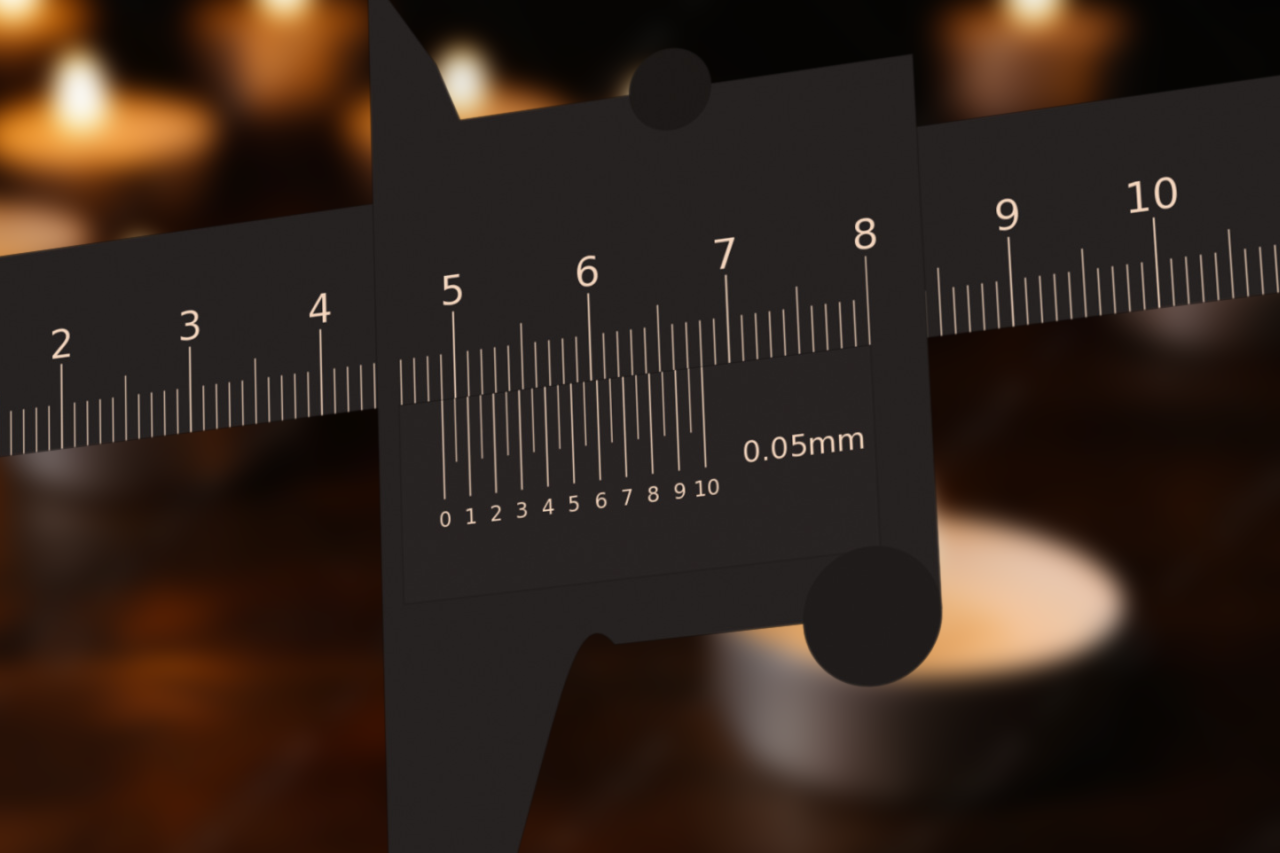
49.0 mm
